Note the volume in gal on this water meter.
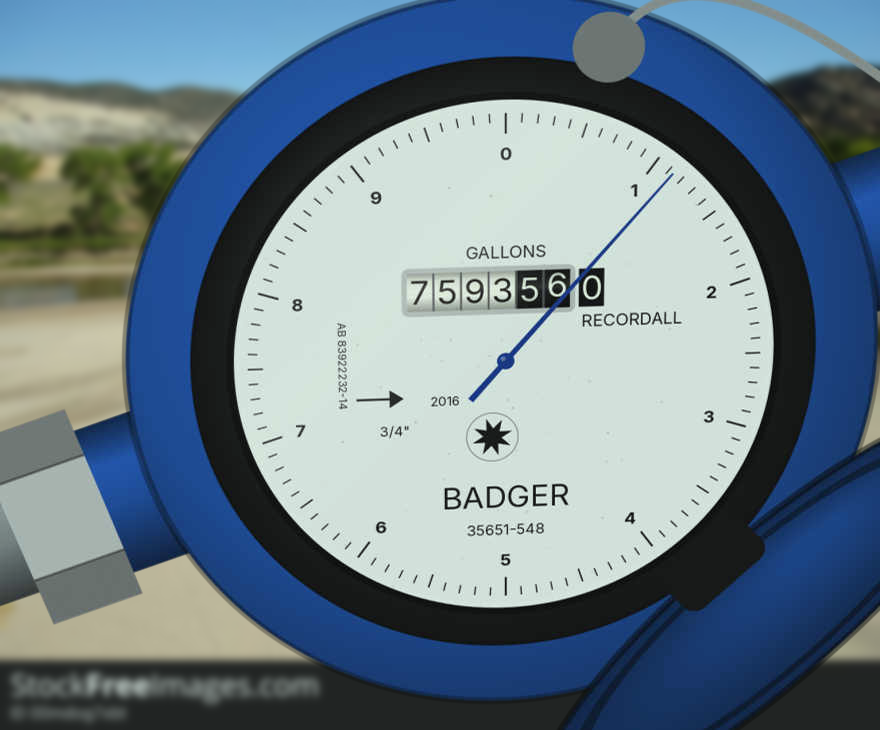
7593561.1 gal
